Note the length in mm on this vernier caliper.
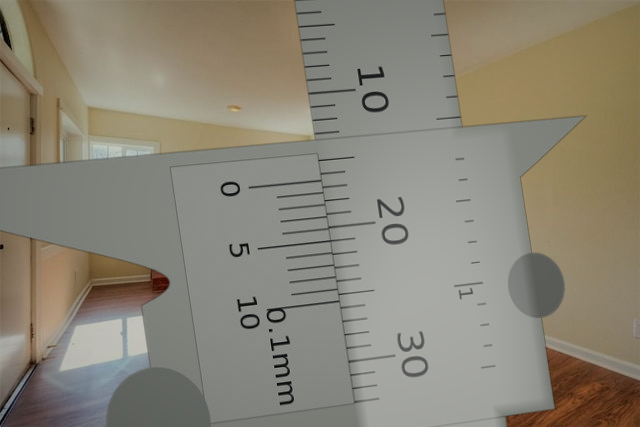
16.5 mm
